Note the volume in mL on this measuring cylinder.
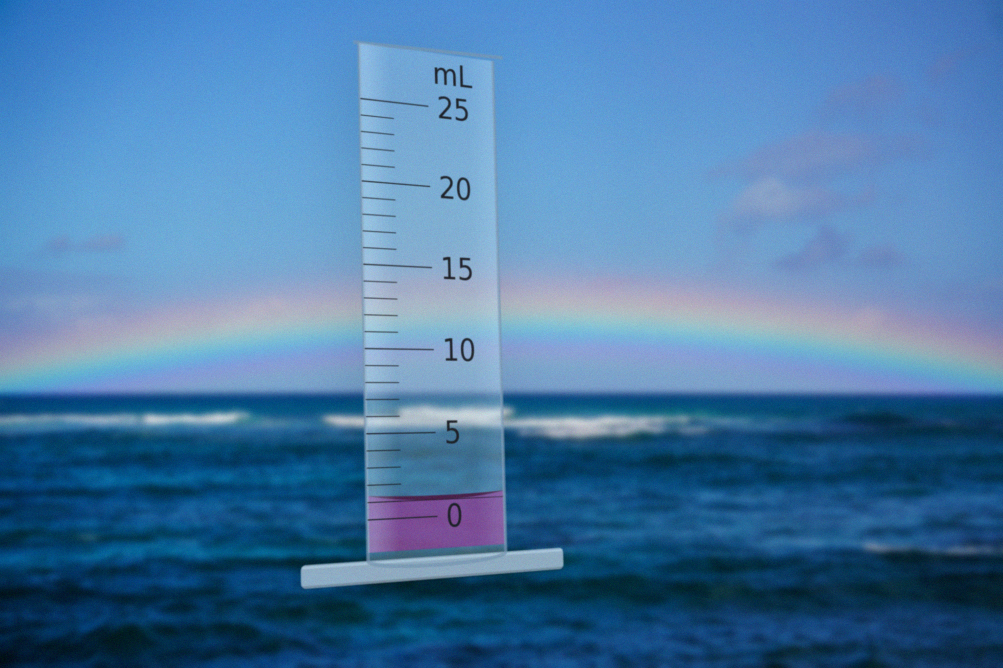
1 mL
